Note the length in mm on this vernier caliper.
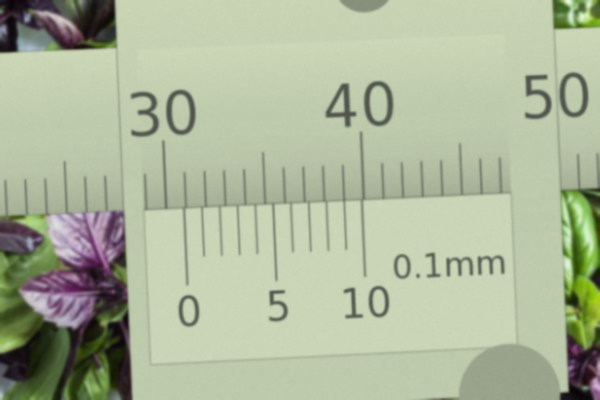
30.9 mm
